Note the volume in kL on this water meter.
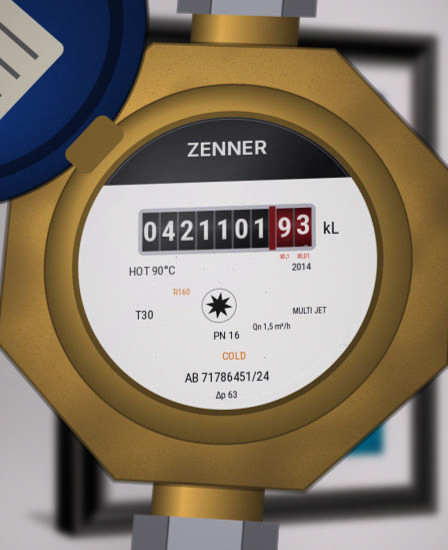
421101.93 kL
